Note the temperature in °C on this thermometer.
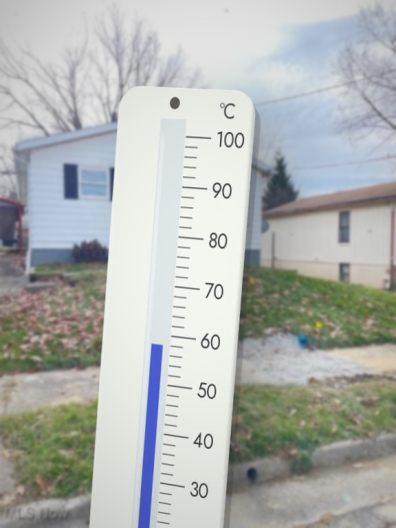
58 °C
